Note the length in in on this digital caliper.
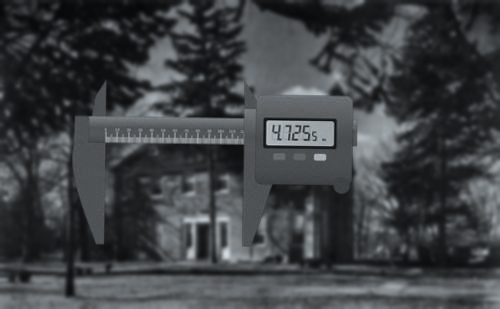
4.7255 in
